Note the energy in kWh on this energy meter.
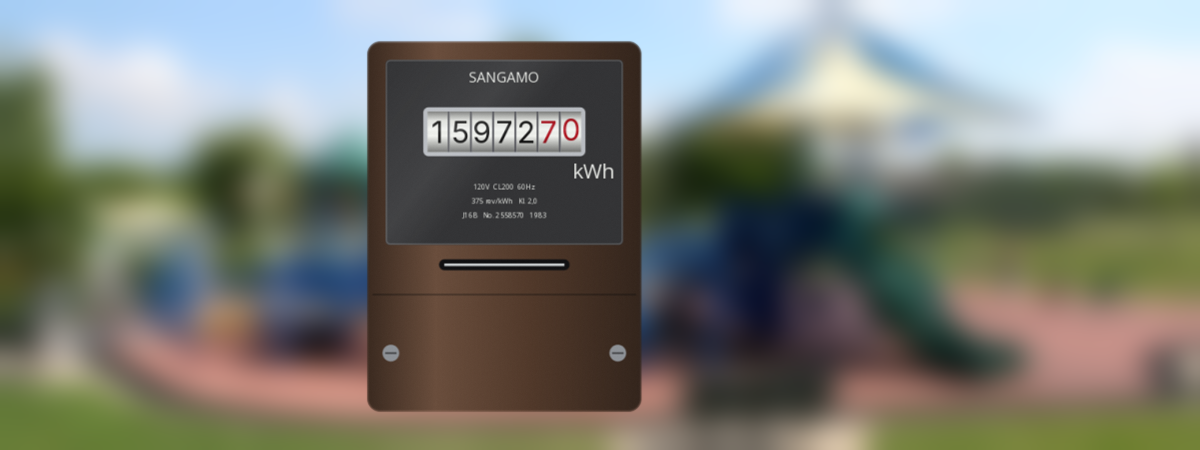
15972.70 kWh
